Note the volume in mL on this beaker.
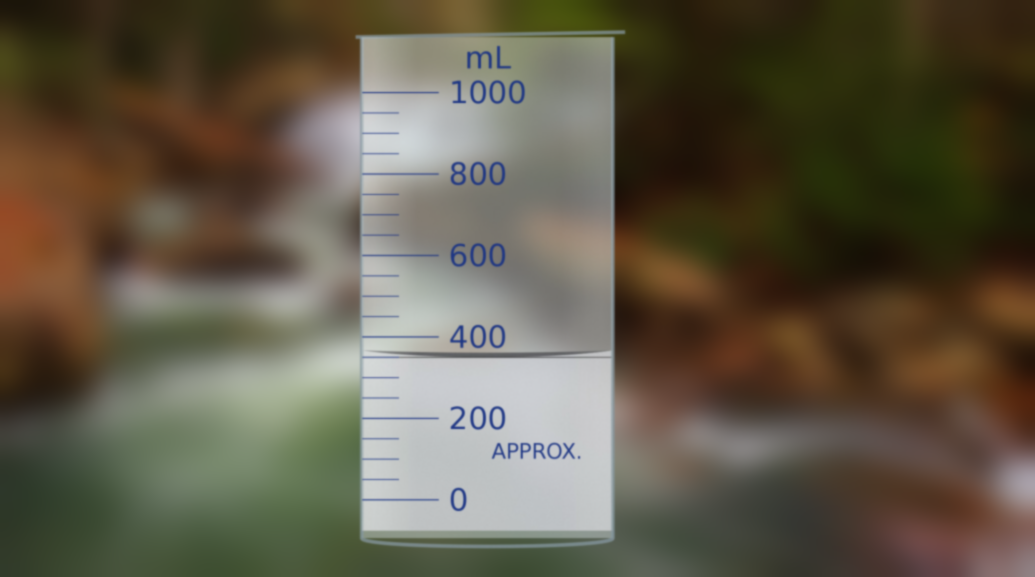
350 mL
